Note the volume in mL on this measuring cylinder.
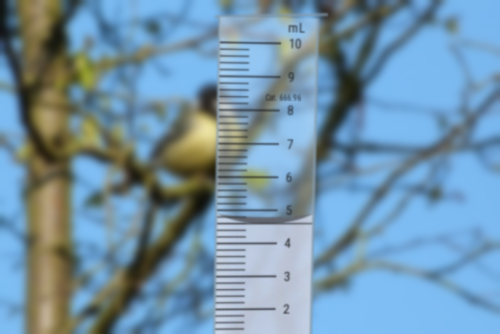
4.6 mL
